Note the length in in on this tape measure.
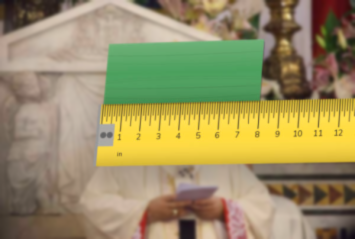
8 in
